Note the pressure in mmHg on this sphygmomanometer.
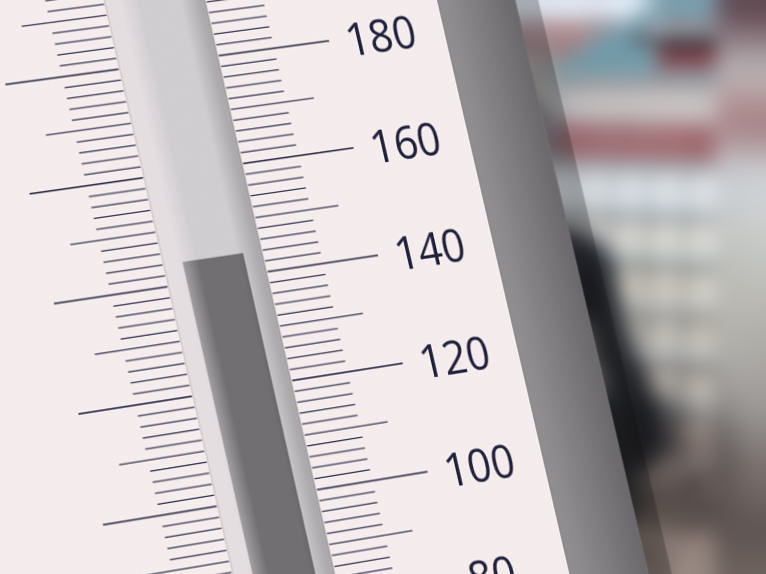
144 mmHg
